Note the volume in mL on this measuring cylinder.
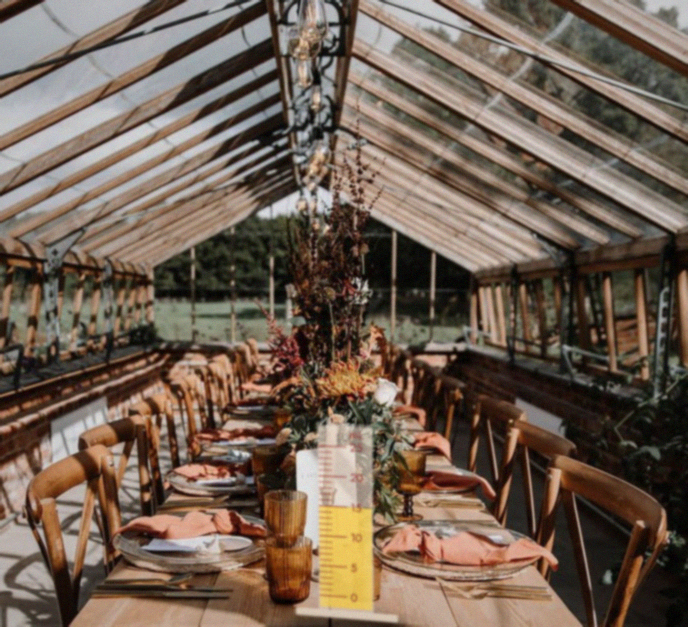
15 mL
